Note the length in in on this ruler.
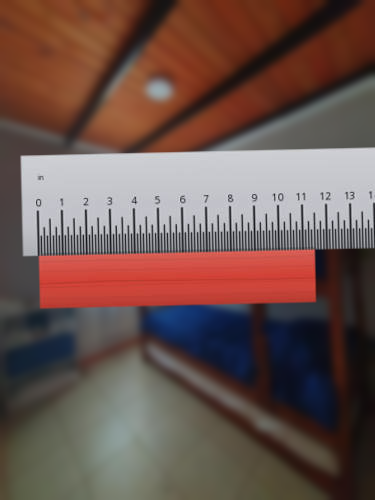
11.5 in
